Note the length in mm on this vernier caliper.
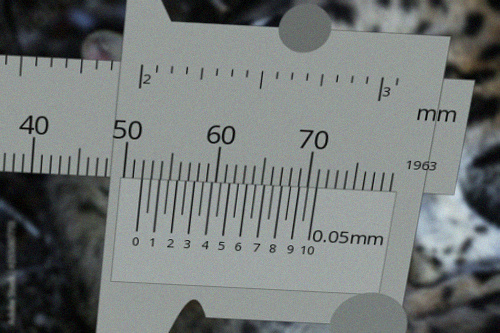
52.0 mm
